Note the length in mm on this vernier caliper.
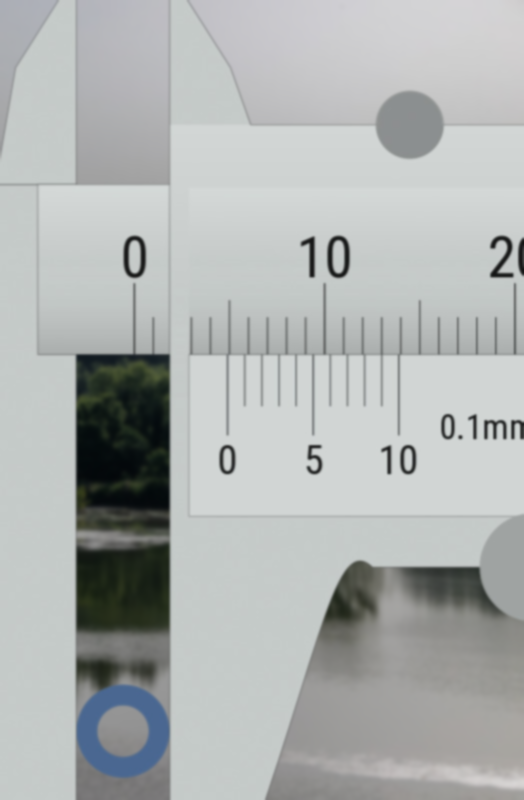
4.9 mm
